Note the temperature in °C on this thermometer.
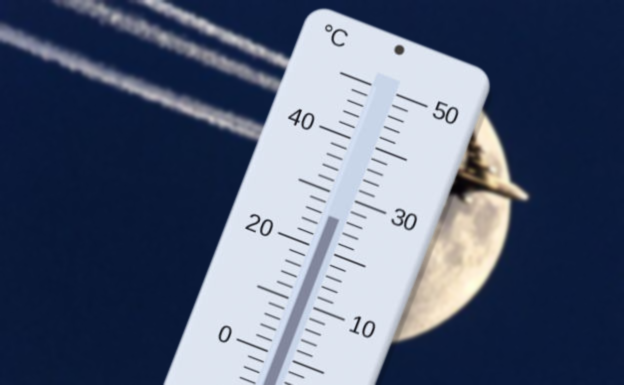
26 °C
